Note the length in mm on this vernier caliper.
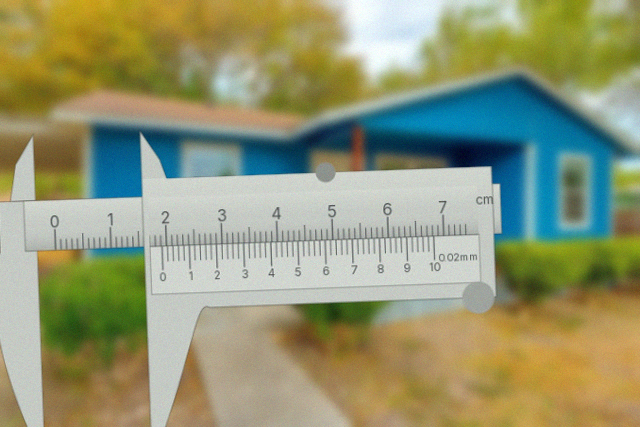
19.2 mm
